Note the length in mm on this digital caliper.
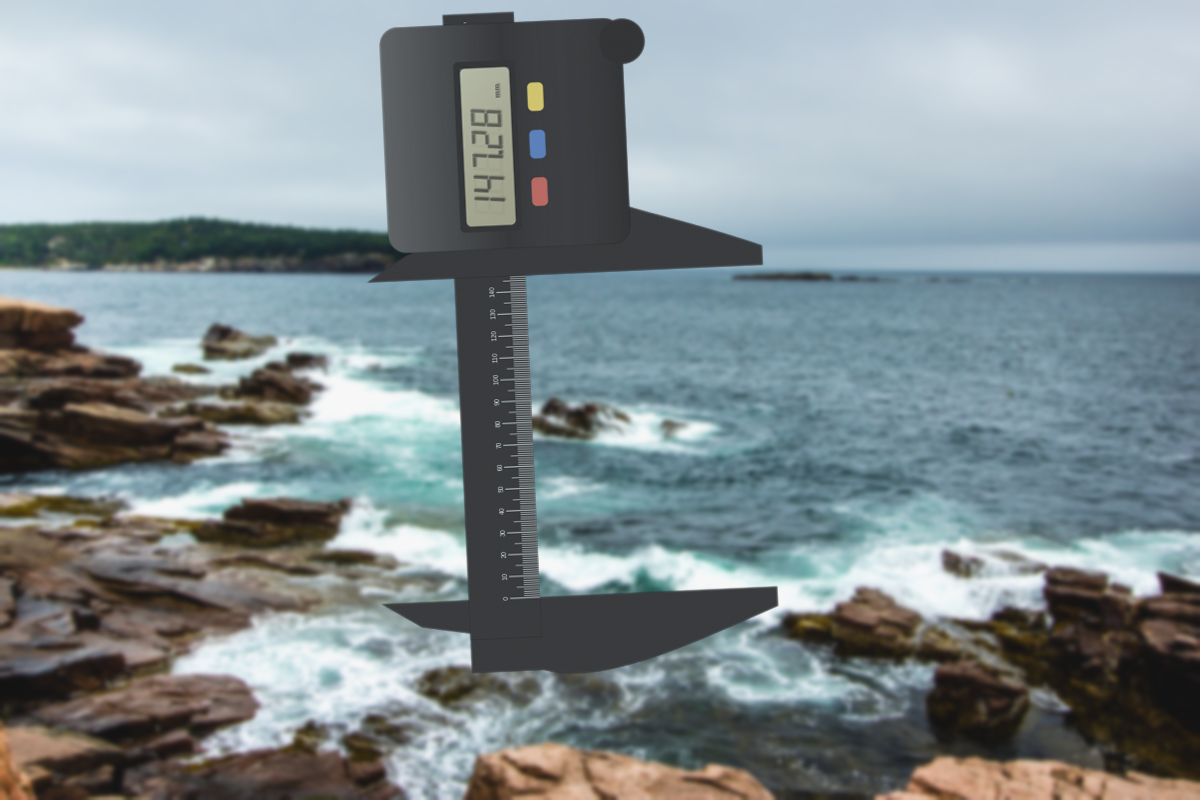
147.28 mm
